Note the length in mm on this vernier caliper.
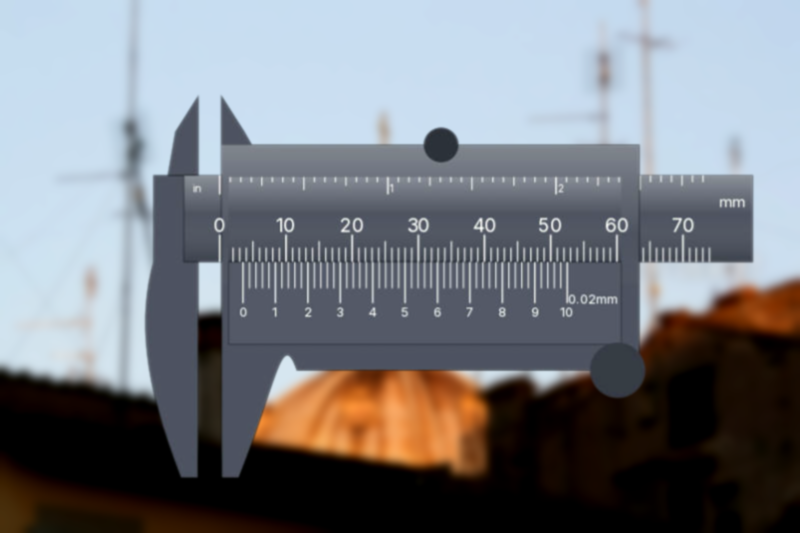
3.5 mm
